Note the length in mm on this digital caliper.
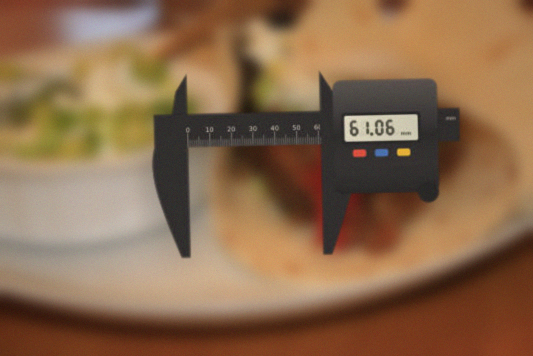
61.06 mm
